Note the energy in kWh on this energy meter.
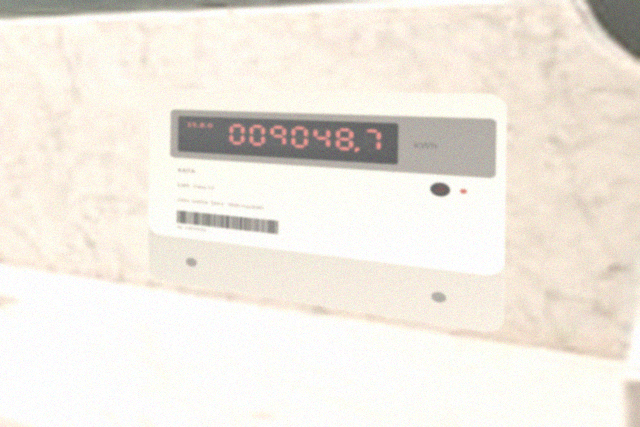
9048.7 kWh
